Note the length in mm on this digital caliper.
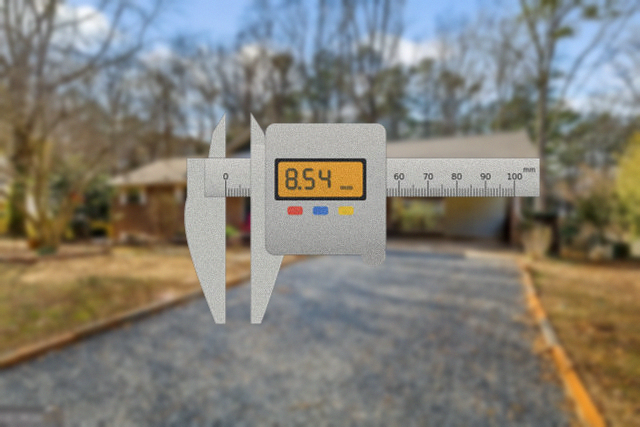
8.54 mm
